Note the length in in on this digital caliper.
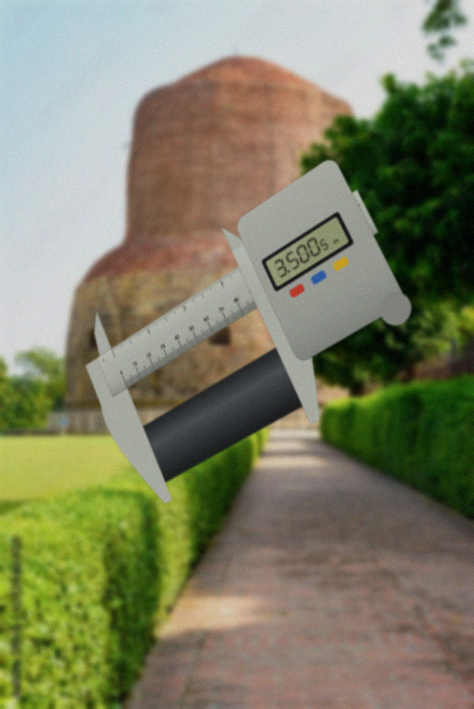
3.5005 in
